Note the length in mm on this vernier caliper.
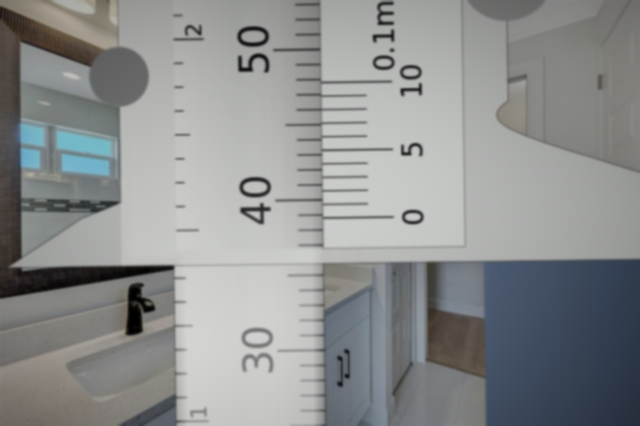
38.8 mm
